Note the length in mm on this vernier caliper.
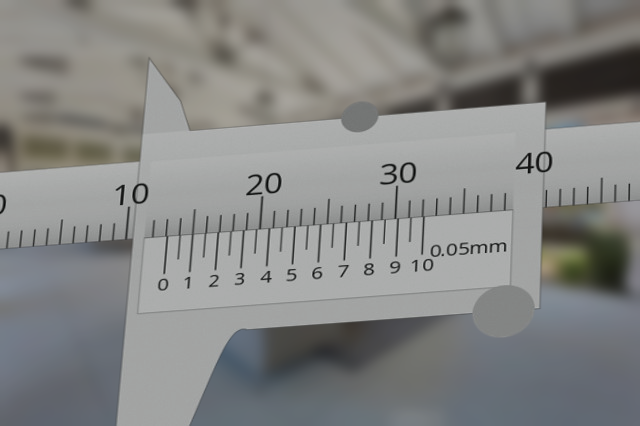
13.1 mm
